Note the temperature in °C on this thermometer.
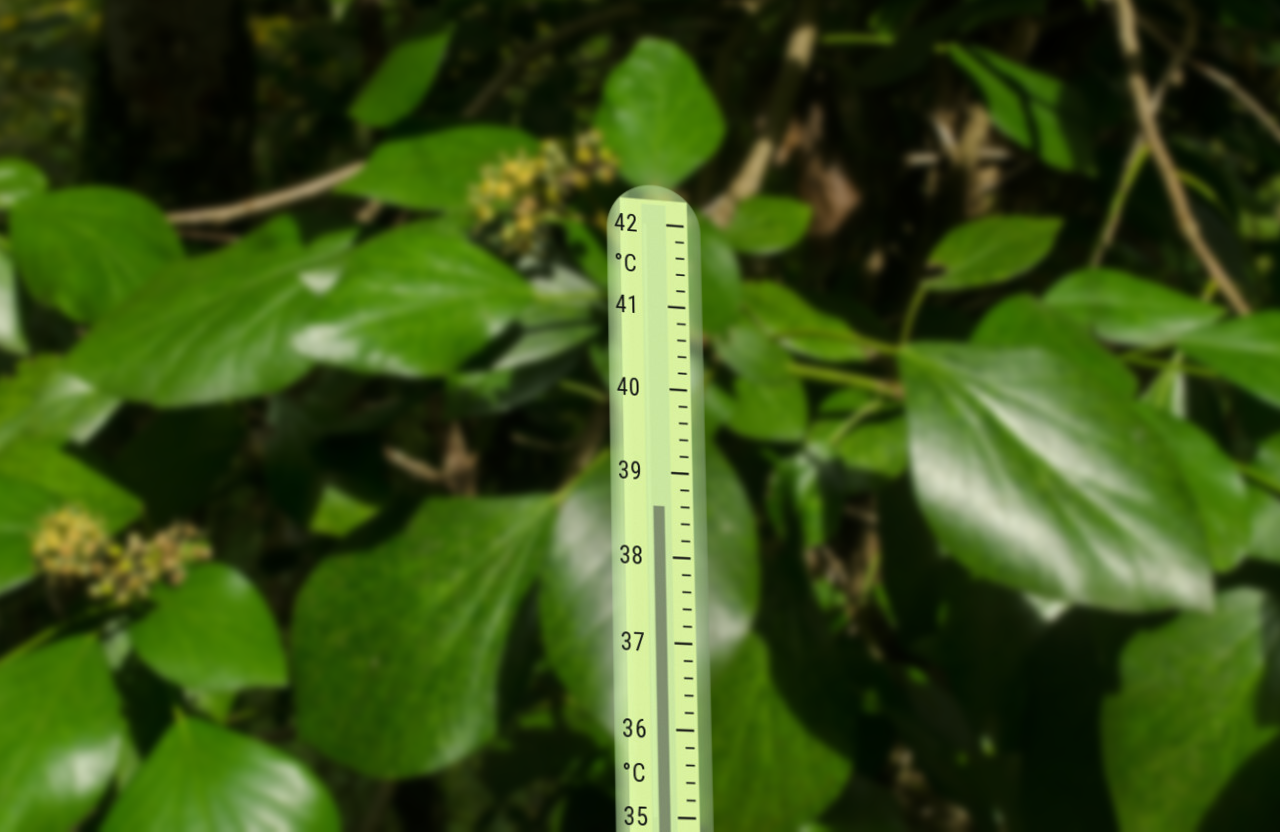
38.6 °C
